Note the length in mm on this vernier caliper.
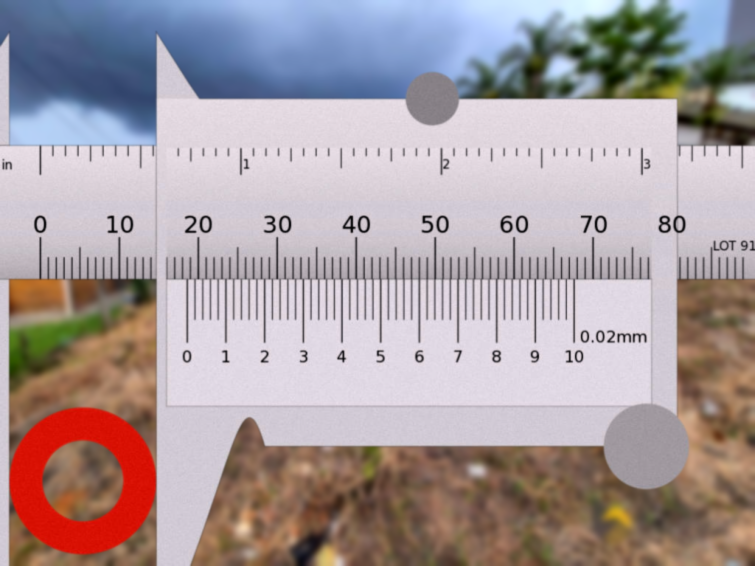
18.6 mm
